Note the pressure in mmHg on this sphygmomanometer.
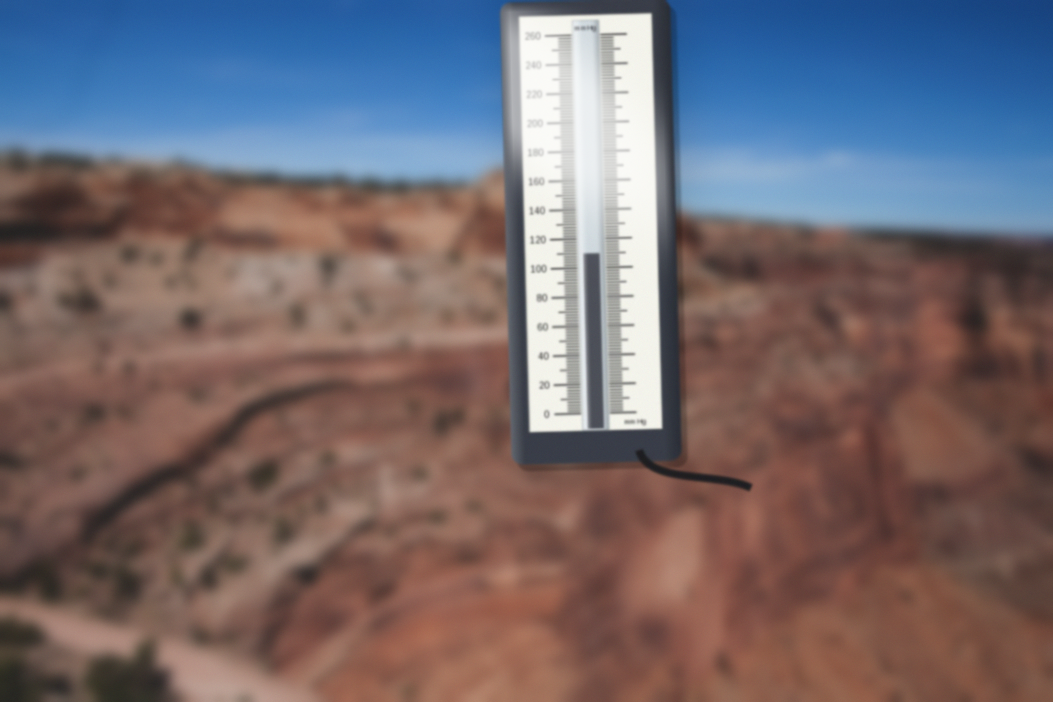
110 mmHg
